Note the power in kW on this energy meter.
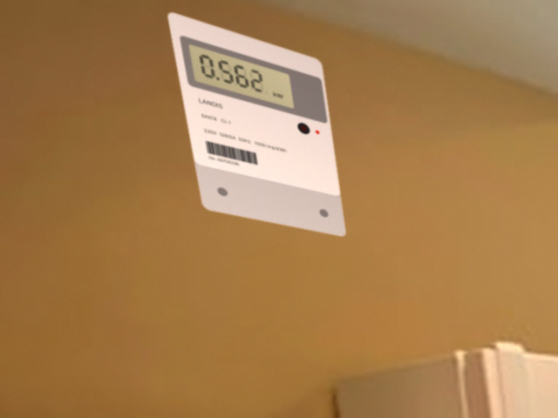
0.562 kW
